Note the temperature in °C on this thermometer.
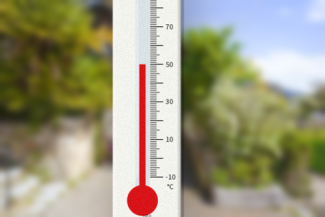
50 °C
